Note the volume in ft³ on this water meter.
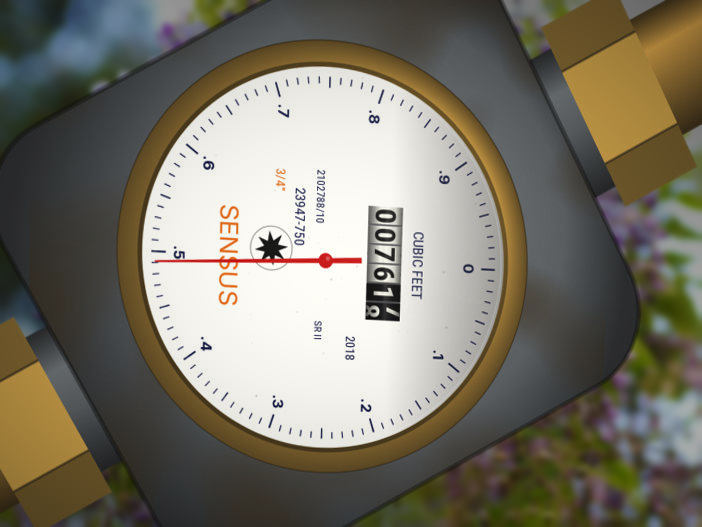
7617.49 ft³
